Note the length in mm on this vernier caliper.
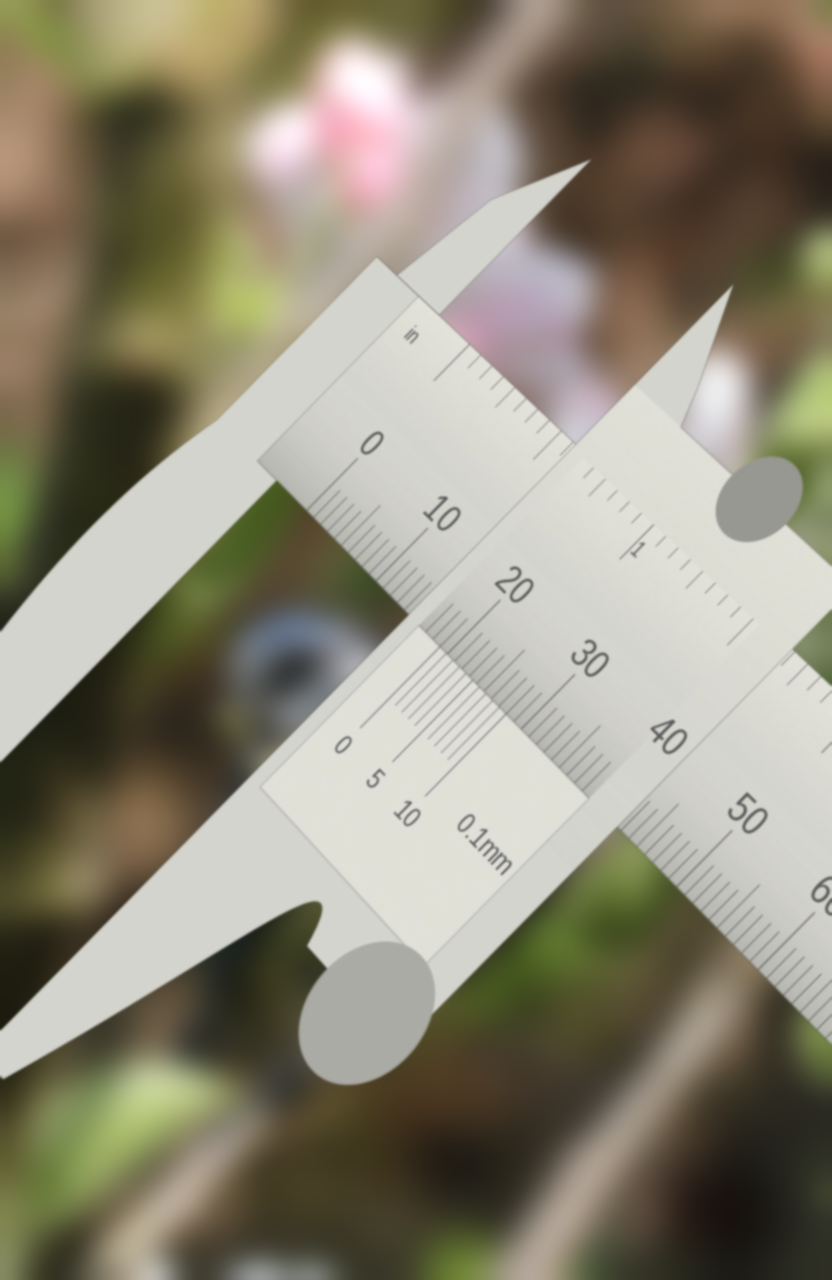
19.0 mm
